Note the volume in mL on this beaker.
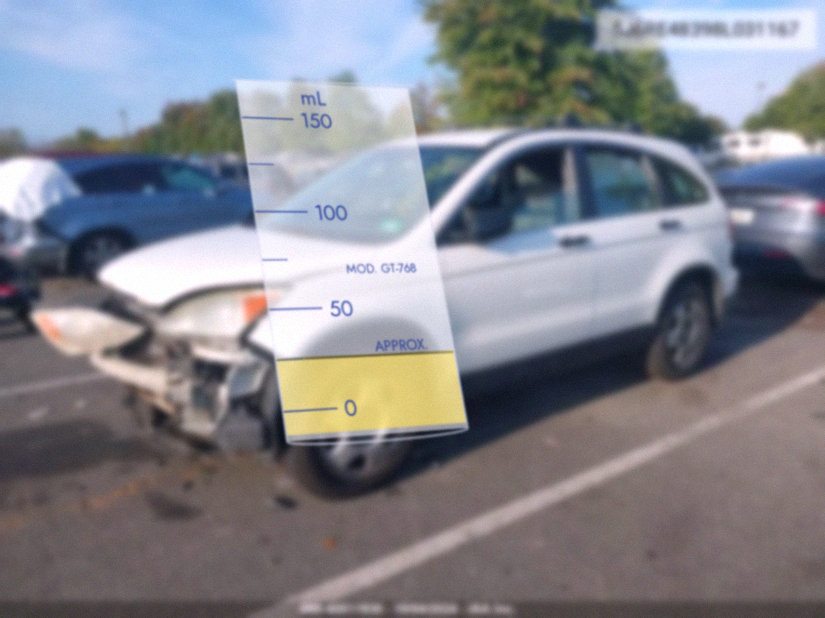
25 mL
